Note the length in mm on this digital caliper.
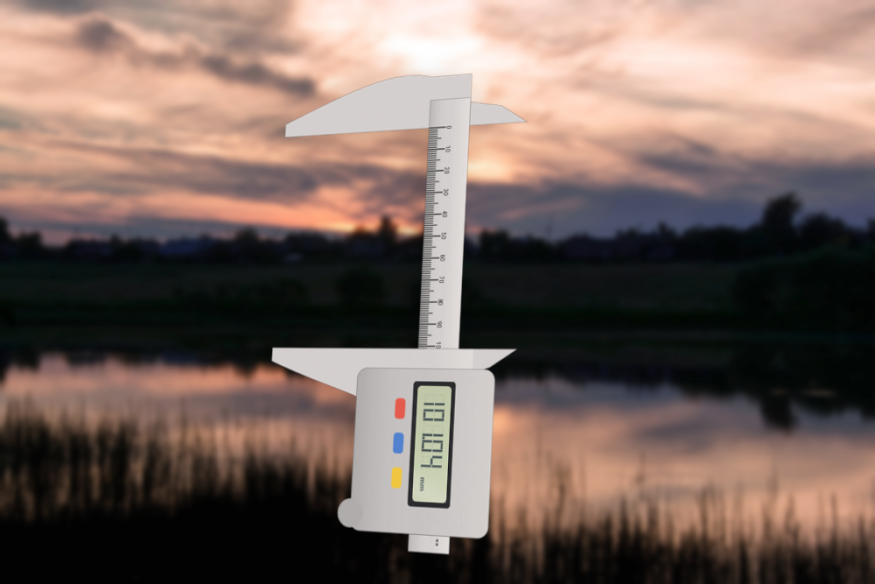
101.04 mm
